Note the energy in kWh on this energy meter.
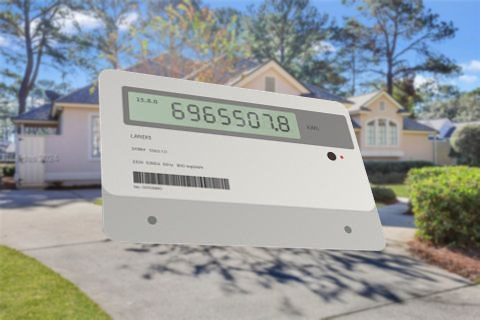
6965507.8 kWh
